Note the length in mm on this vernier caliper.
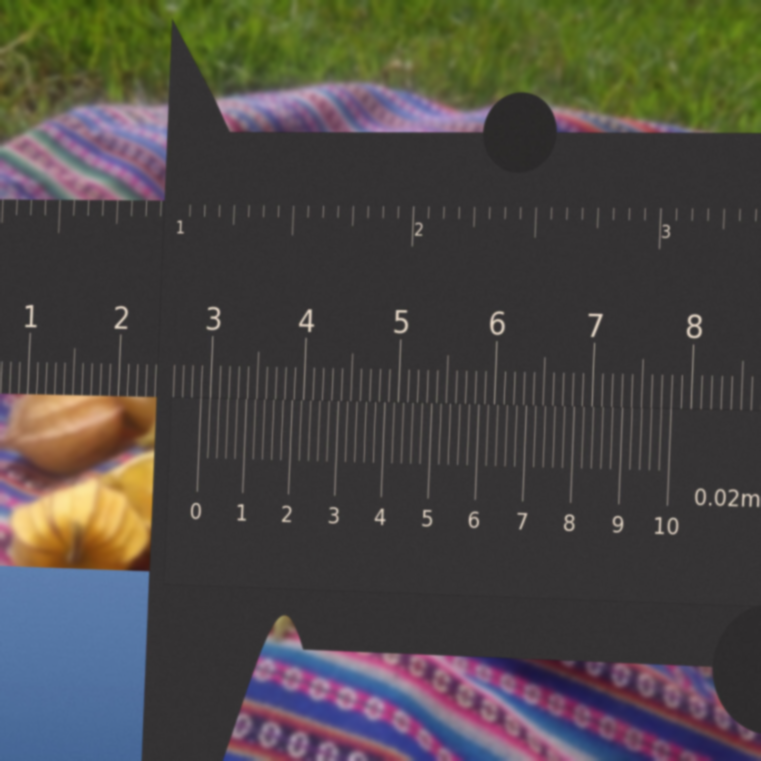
29.0 mm
